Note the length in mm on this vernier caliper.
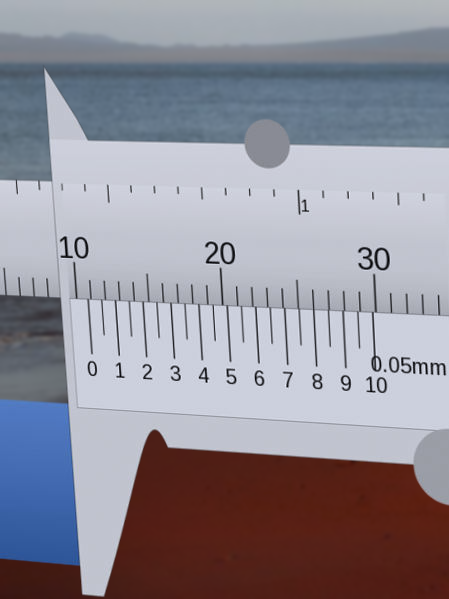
10.8 mm
